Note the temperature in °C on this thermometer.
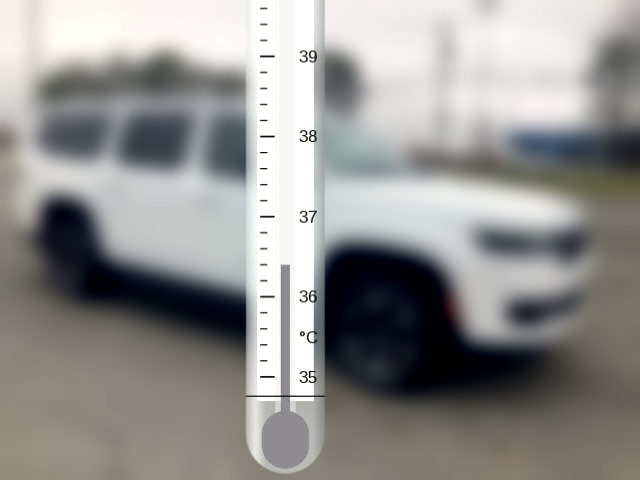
36.4 °C
